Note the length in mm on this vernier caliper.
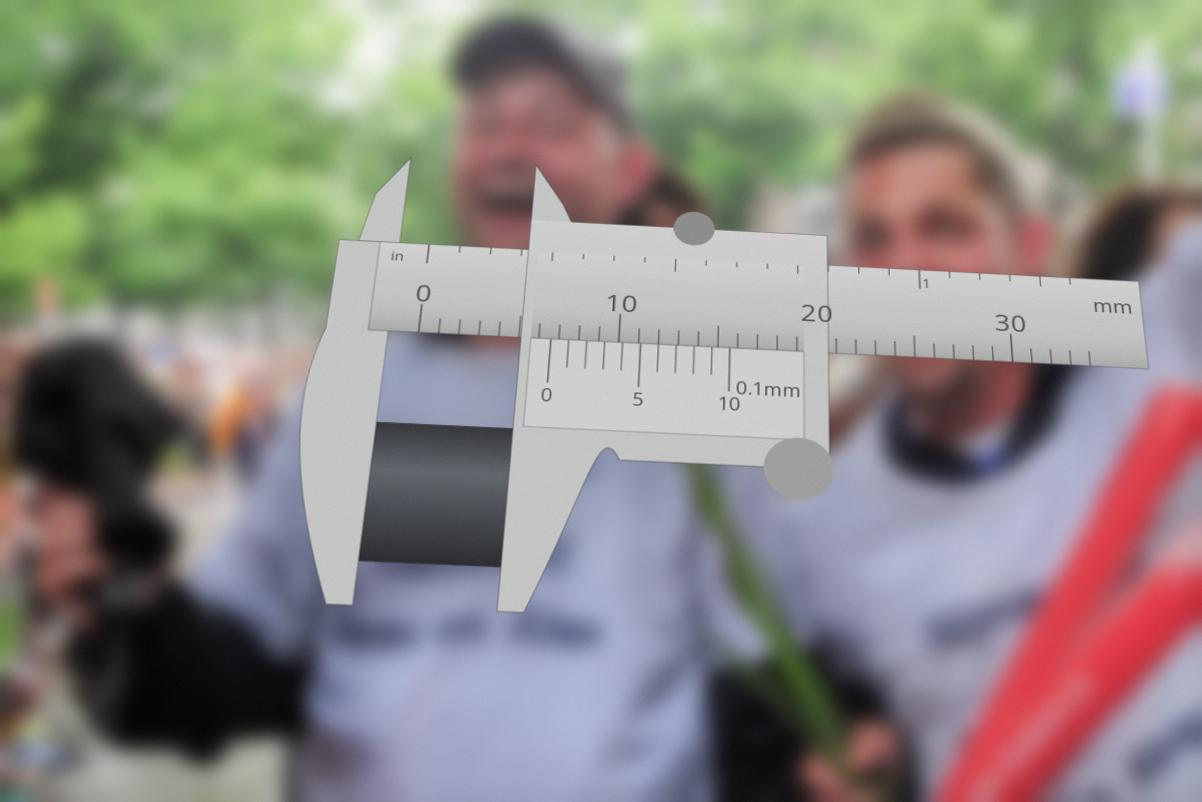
6.6 mm
